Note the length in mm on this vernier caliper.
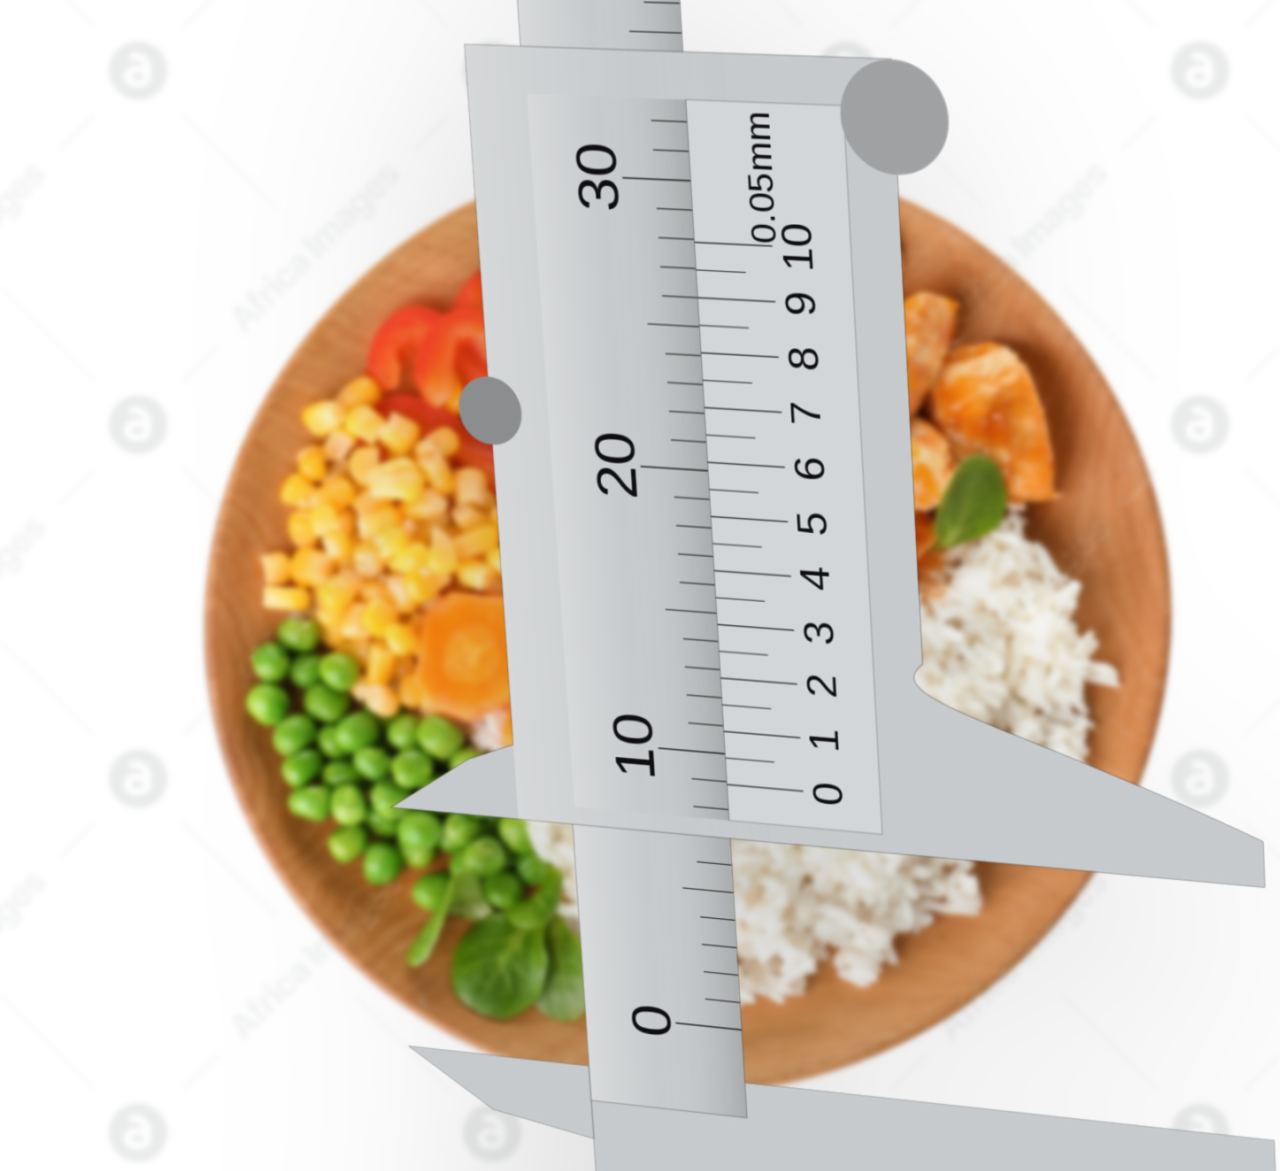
8.90 mm
